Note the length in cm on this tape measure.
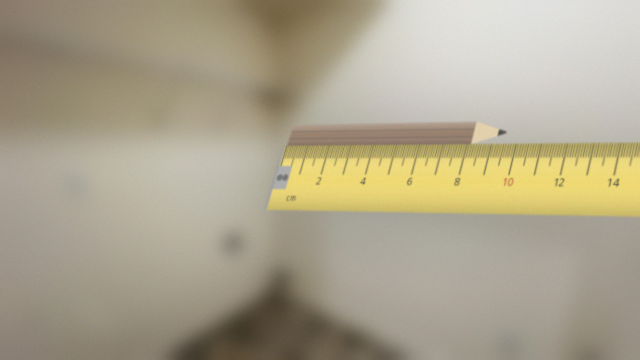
9.5 cm
